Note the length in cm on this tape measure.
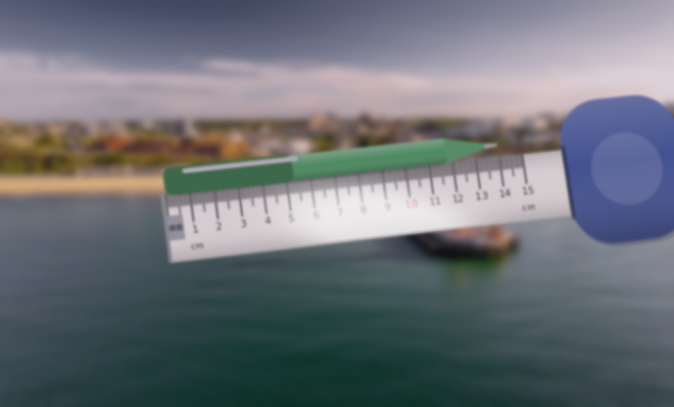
14 cm
